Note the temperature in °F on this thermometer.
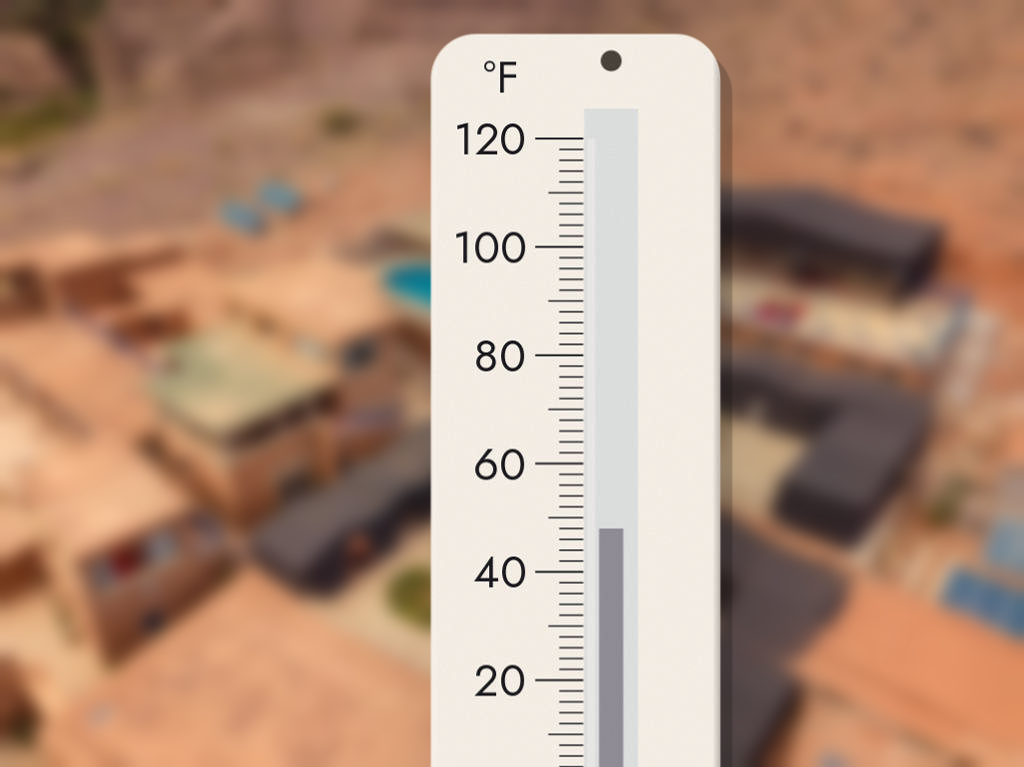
48 °F
